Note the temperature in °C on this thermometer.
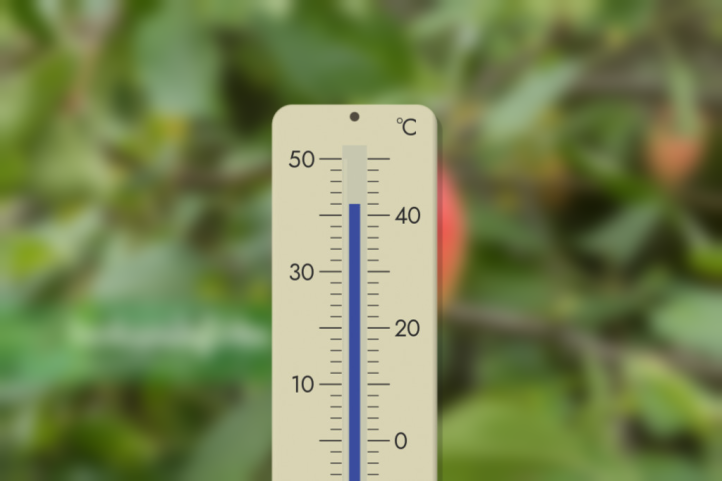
42 °C
